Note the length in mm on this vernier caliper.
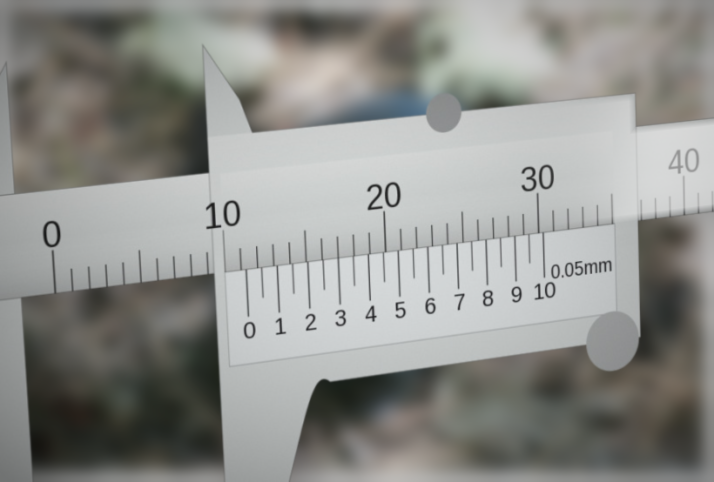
11.3 mm
